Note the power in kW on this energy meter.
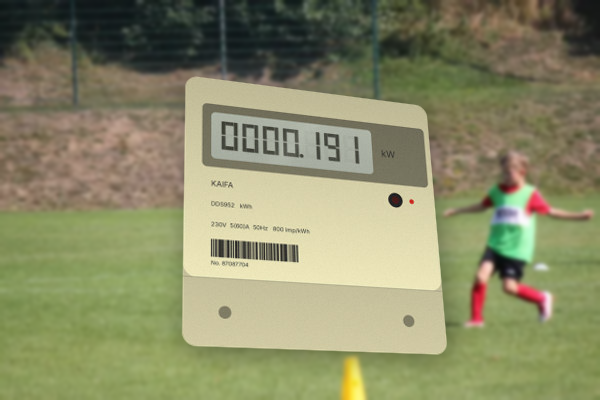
0.191 kW
